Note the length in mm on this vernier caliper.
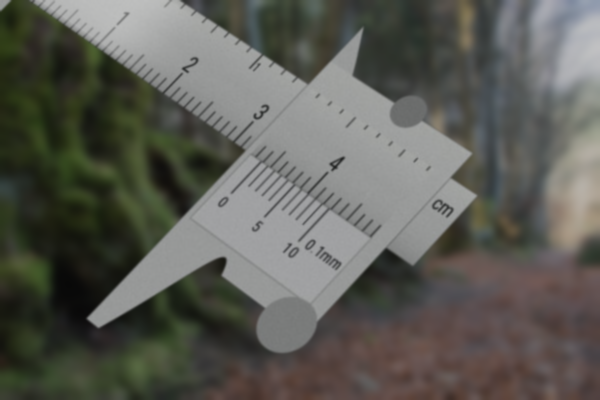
33.8 mm
